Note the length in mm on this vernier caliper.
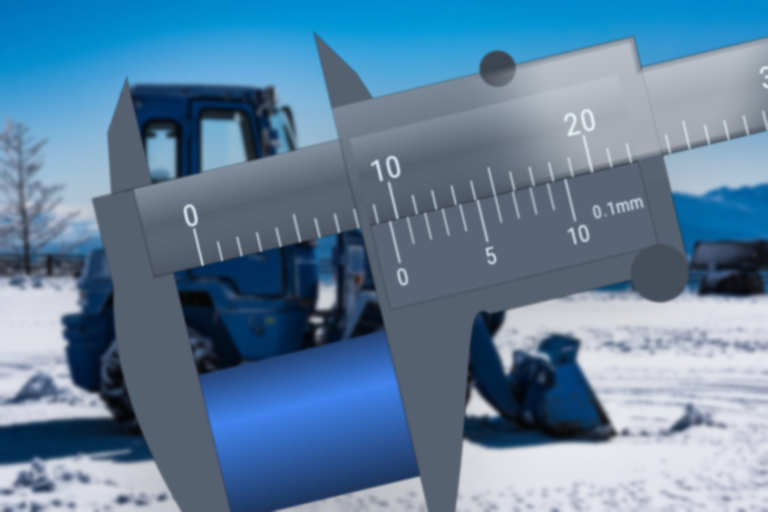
9.6 mm
